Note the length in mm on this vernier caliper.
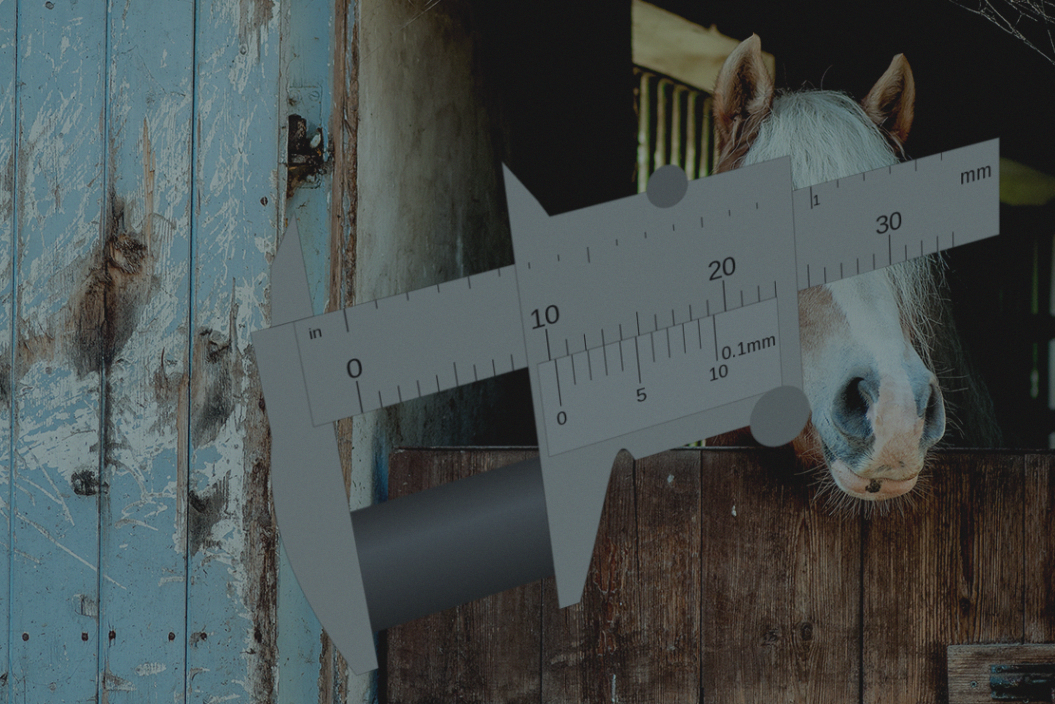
10.3 mm
